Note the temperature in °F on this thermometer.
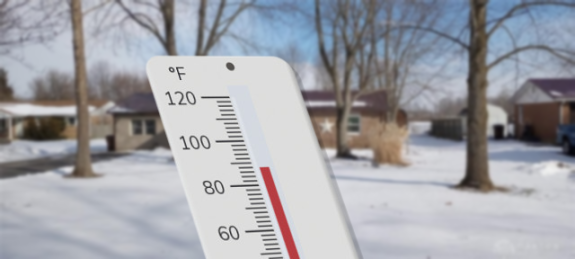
88 °F
